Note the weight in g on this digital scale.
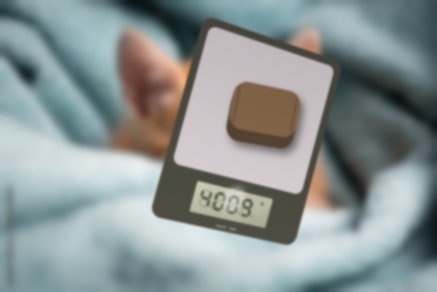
4009 g
